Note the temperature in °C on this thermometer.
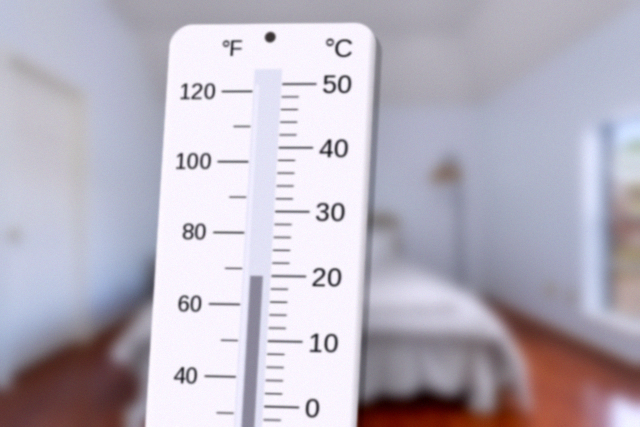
20 °C
